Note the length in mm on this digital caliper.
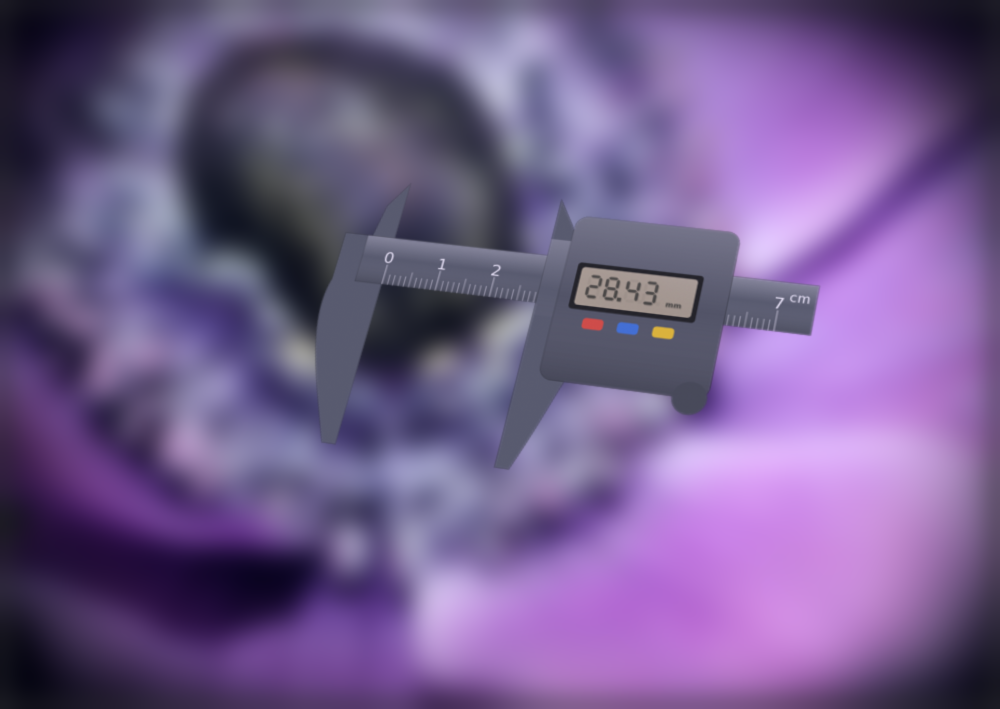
28.43 mm
